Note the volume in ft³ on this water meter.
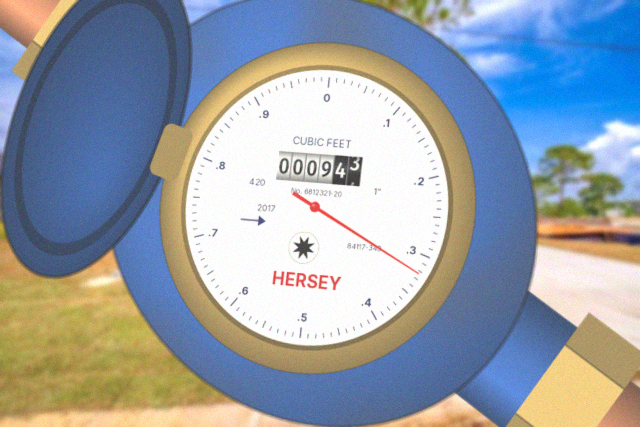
943.32 ft³
